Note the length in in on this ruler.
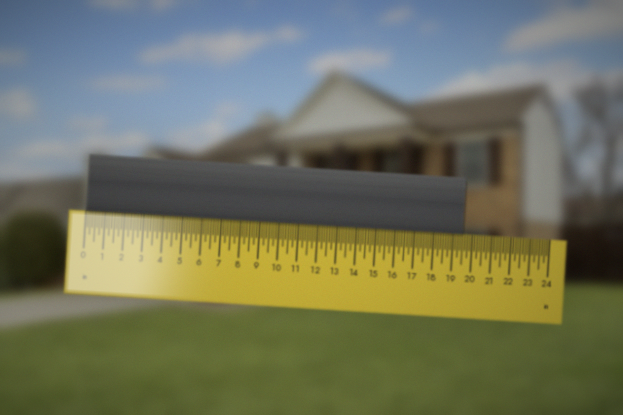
19.5 in
